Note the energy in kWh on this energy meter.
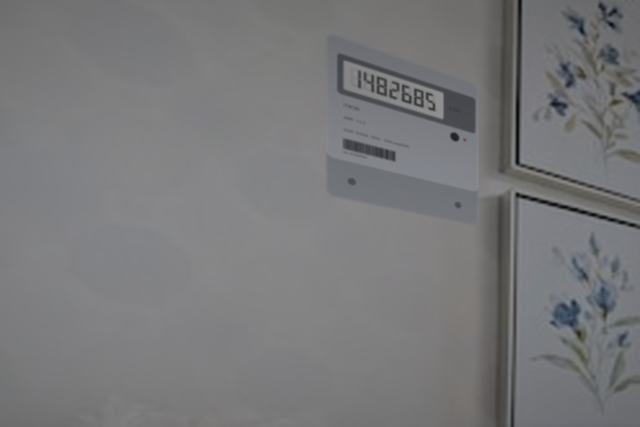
1482685 kWh
